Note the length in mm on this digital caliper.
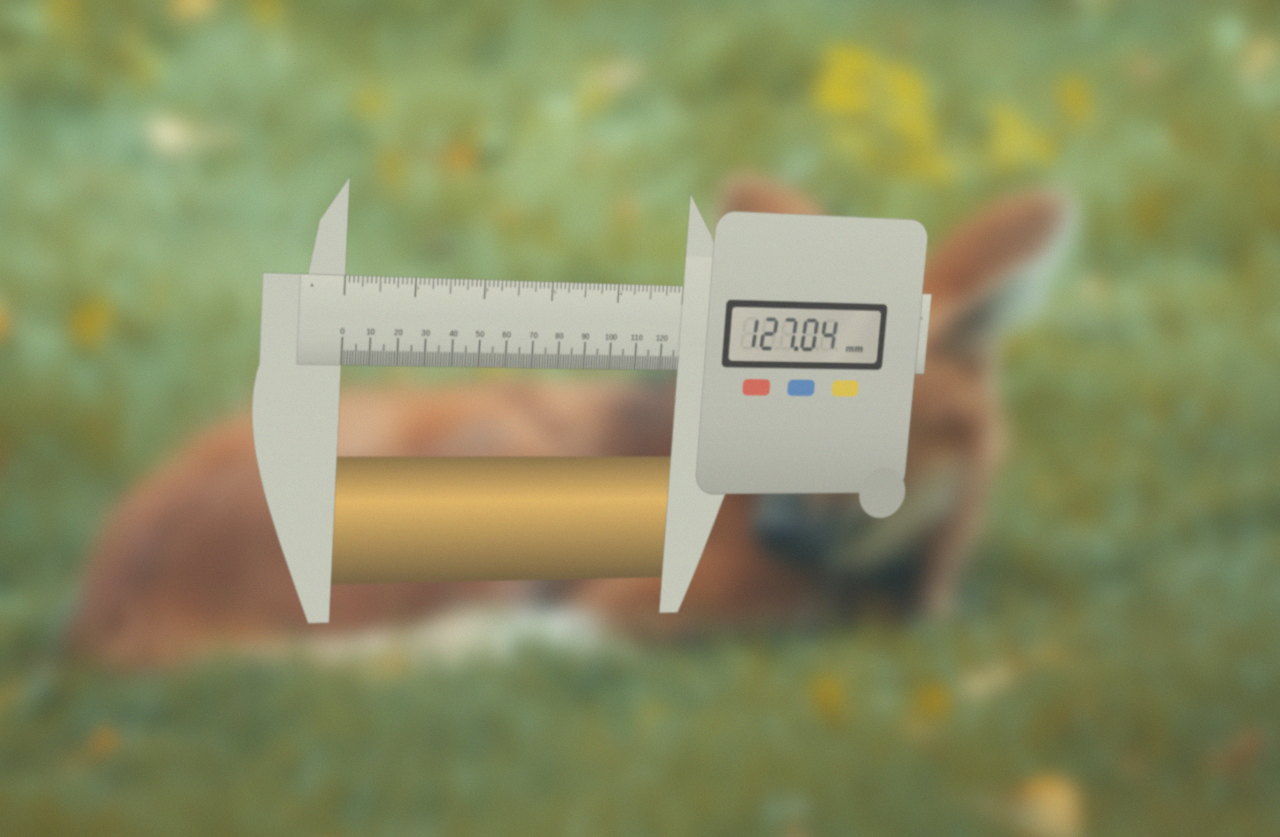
127.04 mm
